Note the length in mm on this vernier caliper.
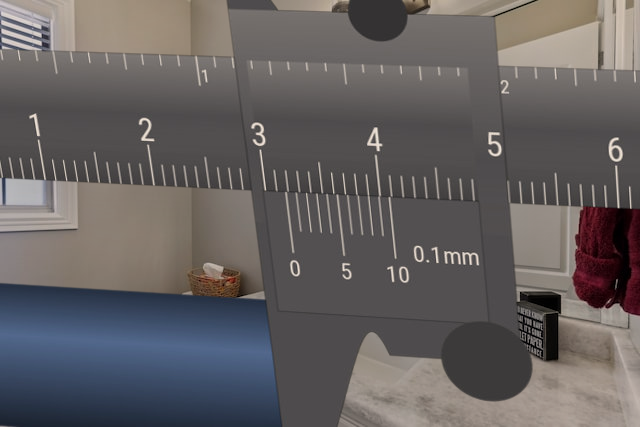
31.8 mm
